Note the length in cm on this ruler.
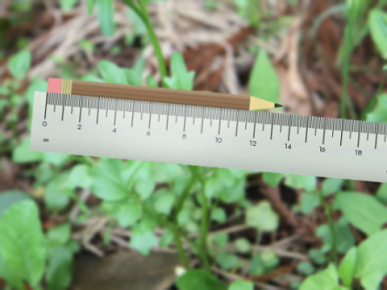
13.5 cm
